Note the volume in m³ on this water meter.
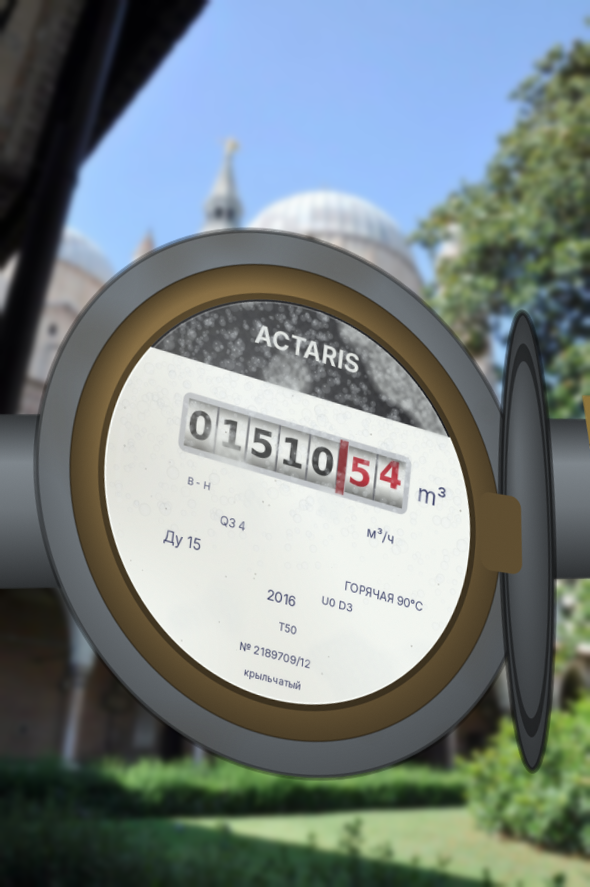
1510.54 m³
